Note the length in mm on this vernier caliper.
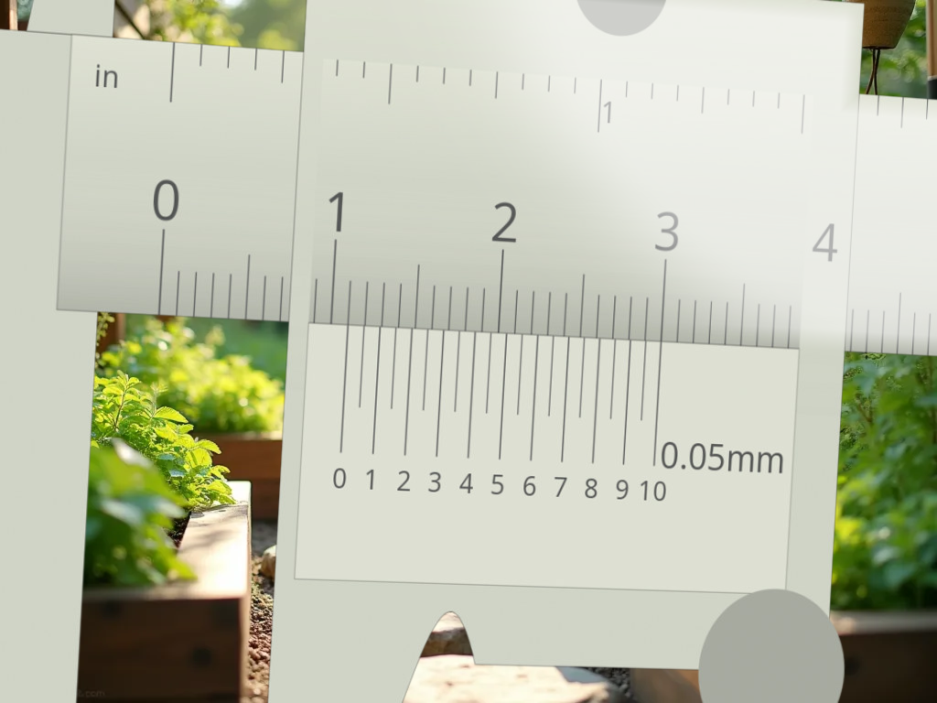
11.0 mm
